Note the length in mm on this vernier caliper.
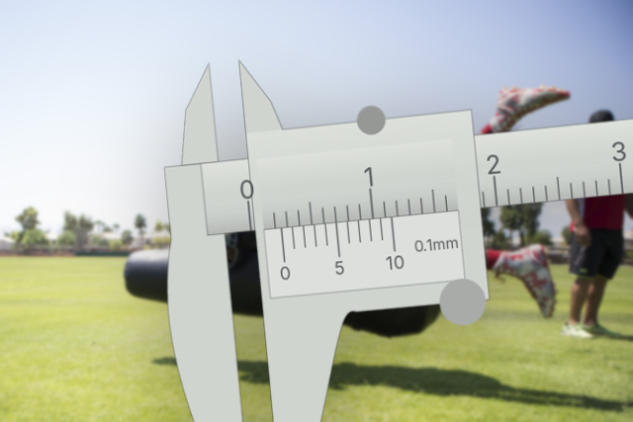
2.5 mm
